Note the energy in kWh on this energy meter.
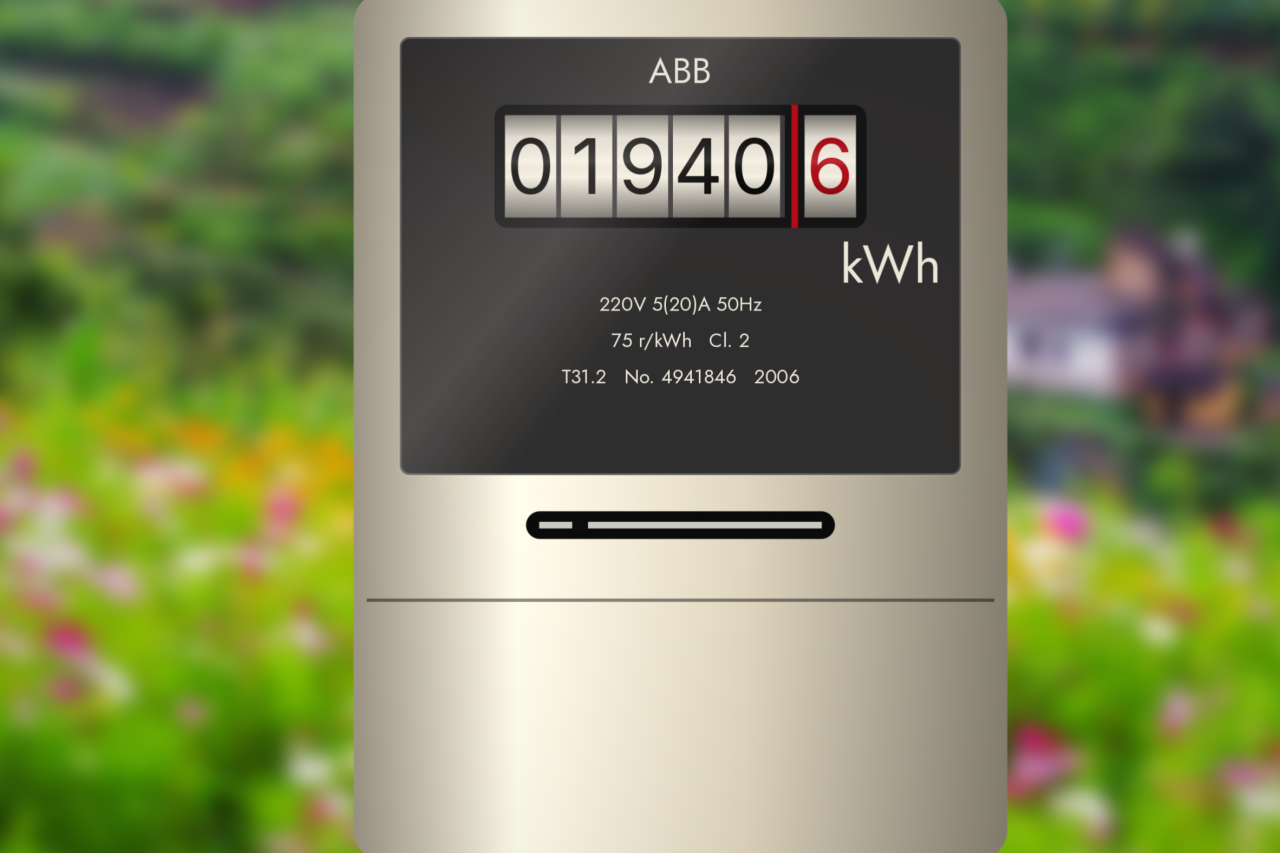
1940.6 kWh
